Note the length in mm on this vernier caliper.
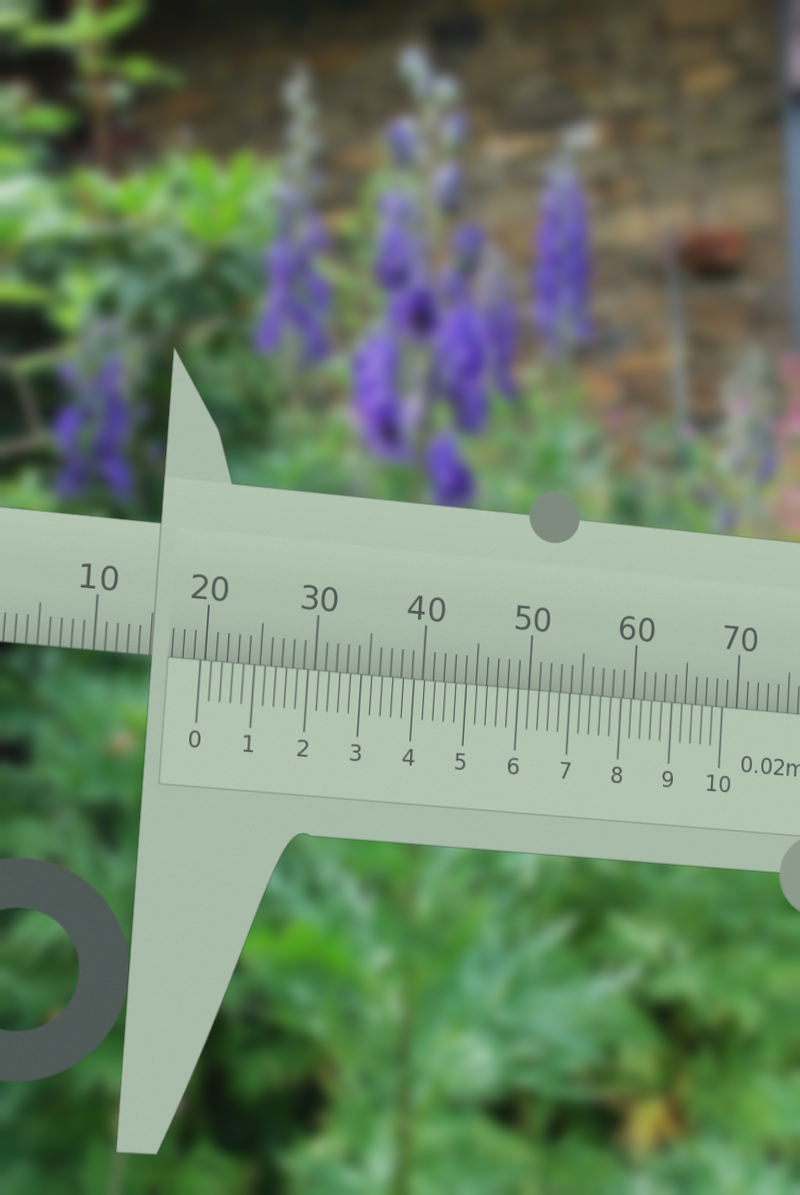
19.6 mm
